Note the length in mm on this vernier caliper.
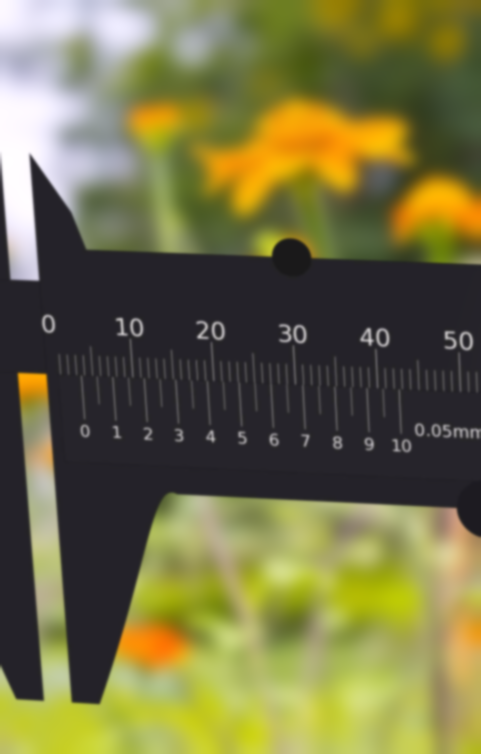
3.6 mm
